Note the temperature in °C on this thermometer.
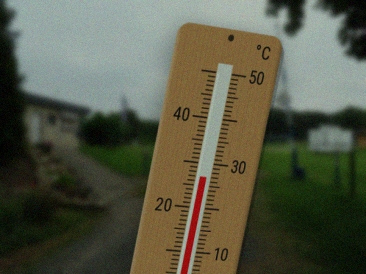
27 °C
